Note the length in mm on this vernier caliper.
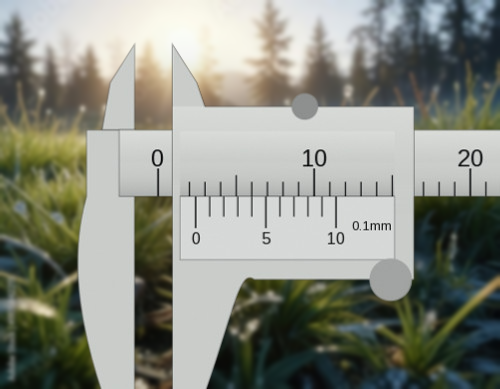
2.4 mm
